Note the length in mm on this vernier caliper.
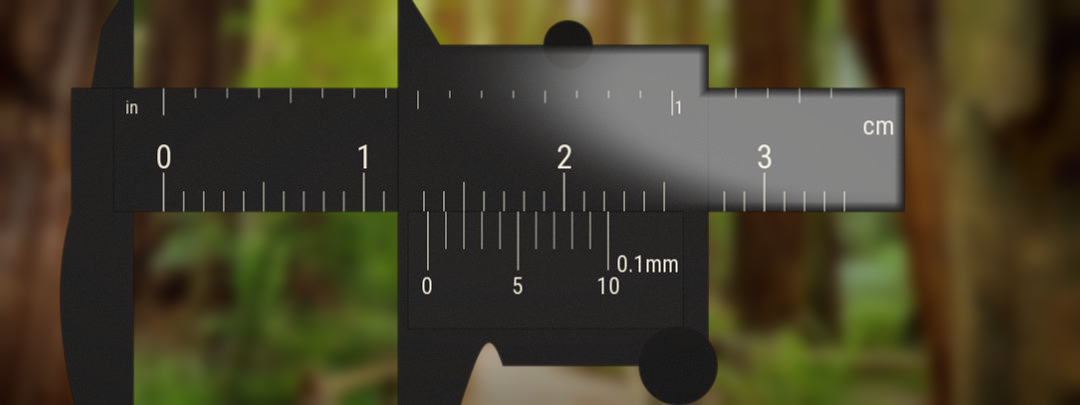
13.2 mm
